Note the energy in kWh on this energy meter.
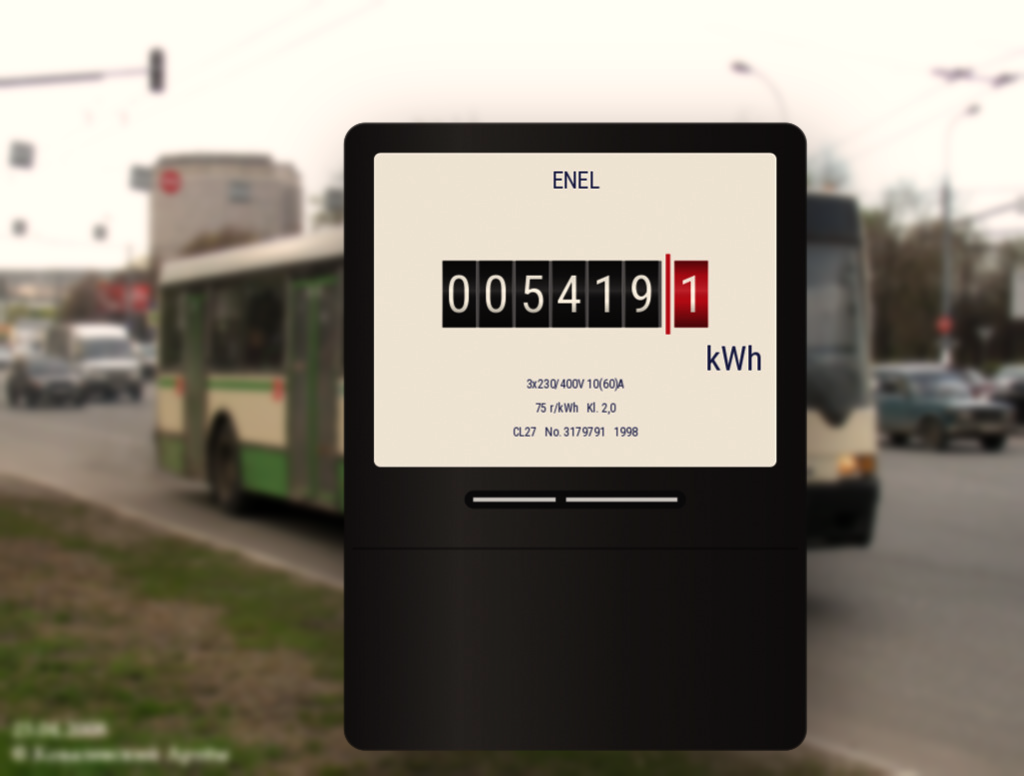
5419.1 kWh
